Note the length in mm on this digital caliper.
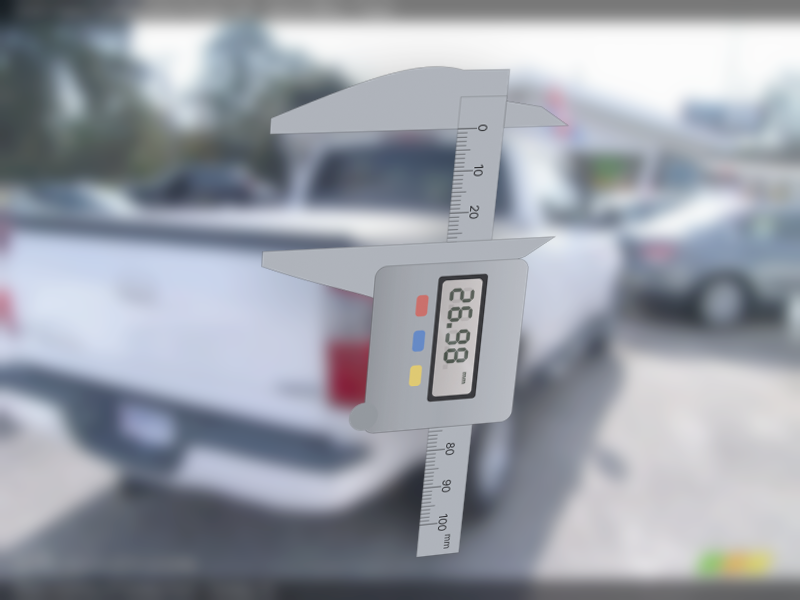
26.98 mm
